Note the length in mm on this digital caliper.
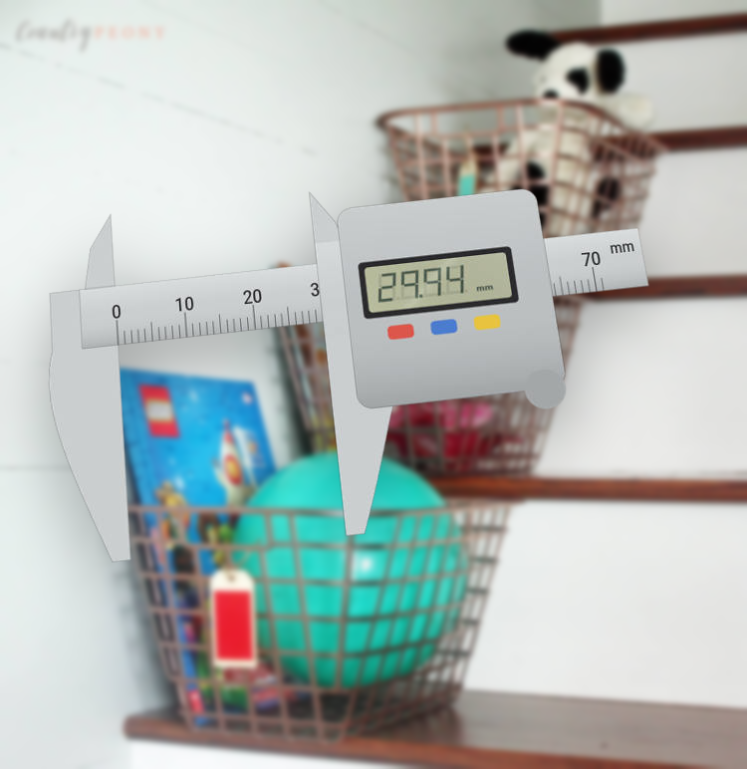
29.94 mm
